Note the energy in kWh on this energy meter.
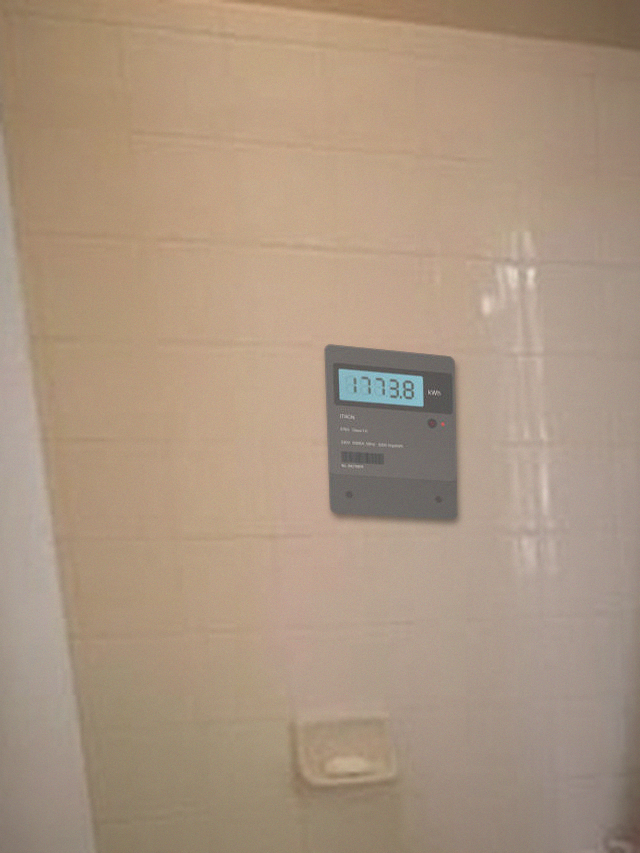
1773.8 kWh
